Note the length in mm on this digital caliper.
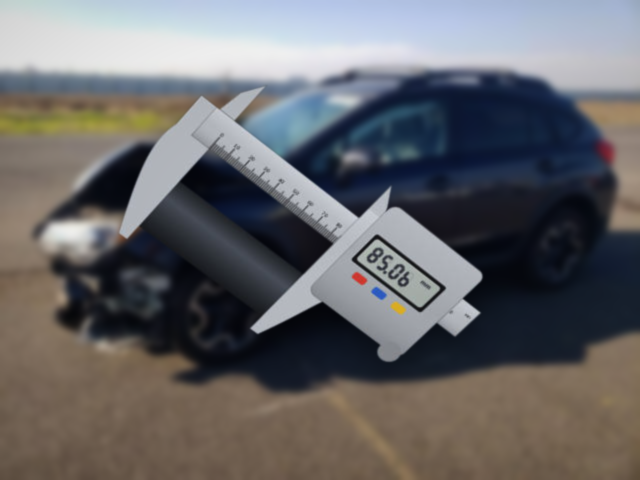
85.06 mm
